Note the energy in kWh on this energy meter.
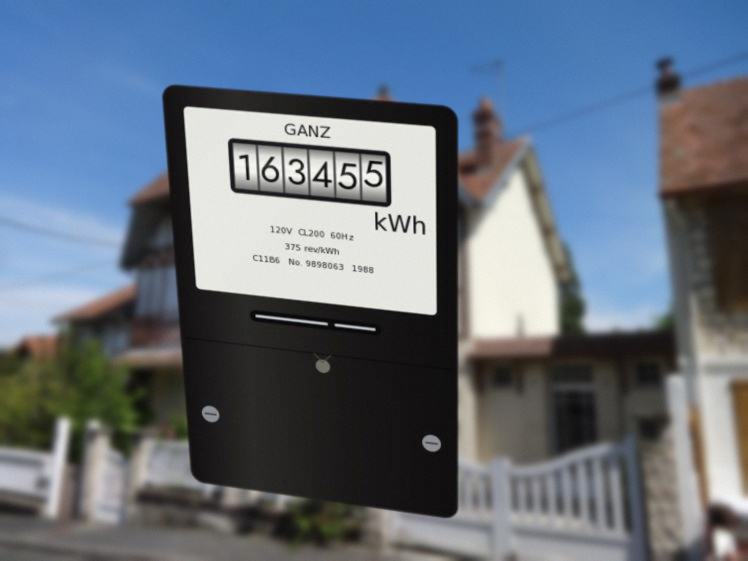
163455 kWh
